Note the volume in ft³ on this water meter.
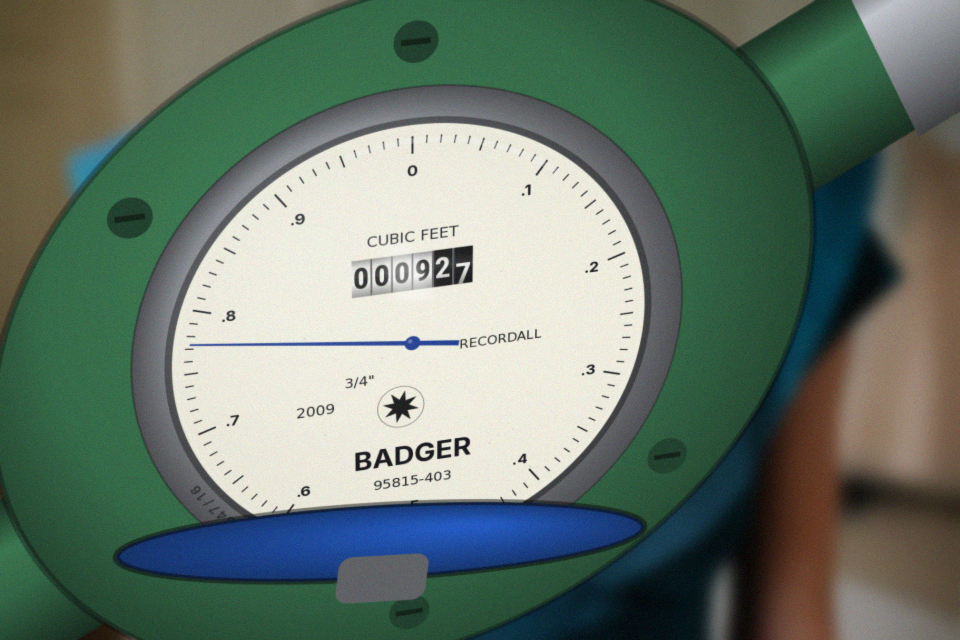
926.77 ft³
